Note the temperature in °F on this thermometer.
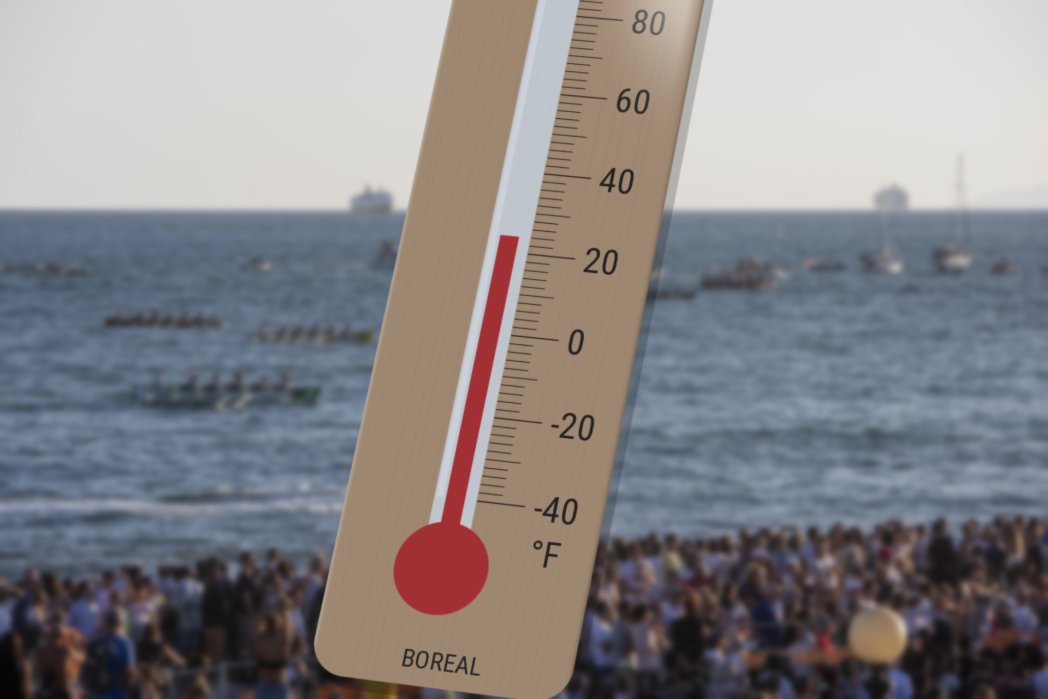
24 °F
